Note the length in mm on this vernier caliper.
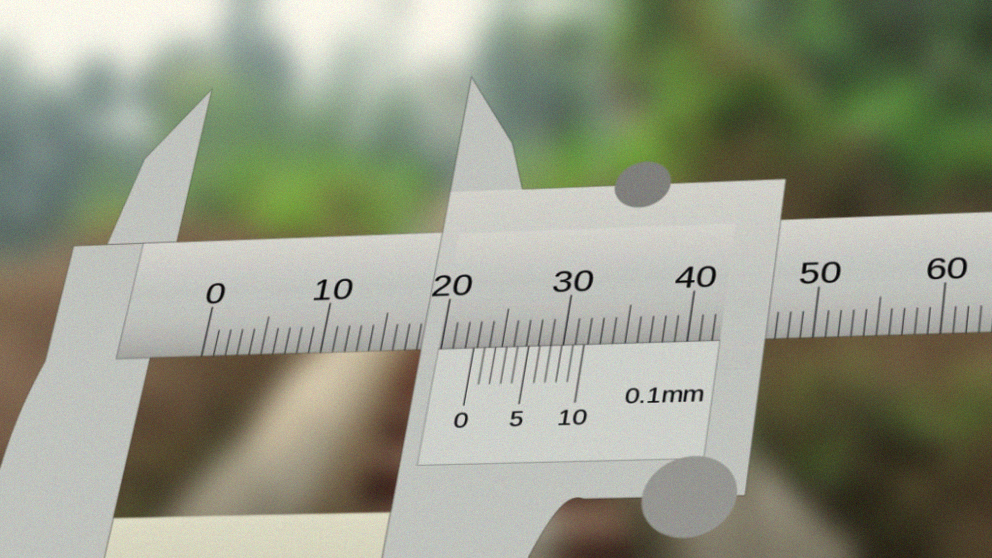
22.7 mm
